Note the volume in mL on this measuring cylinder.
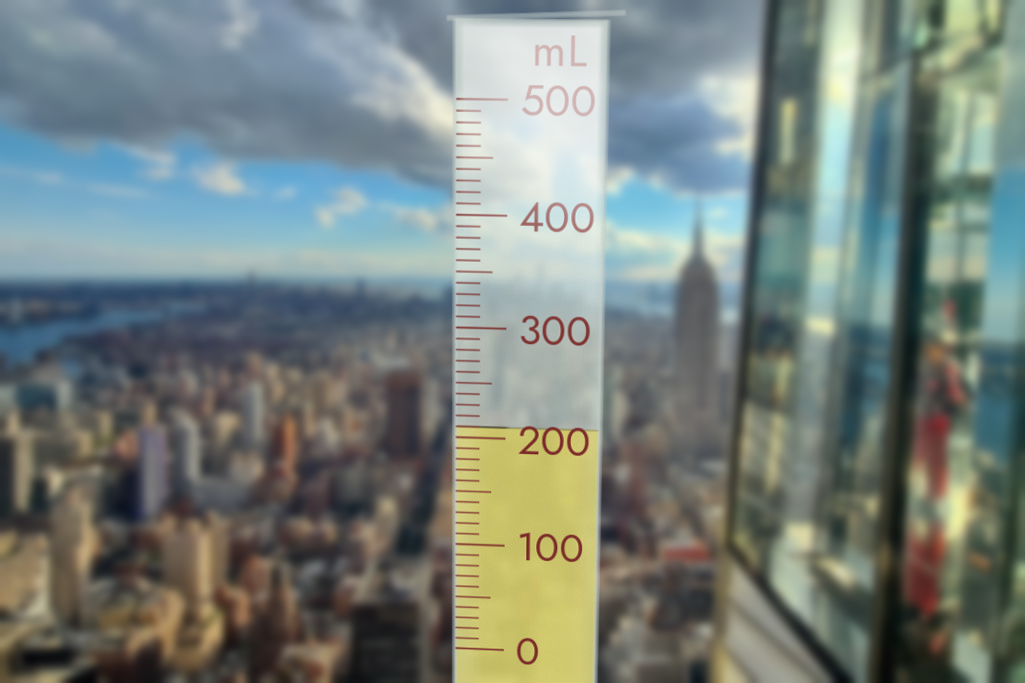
210 mL
